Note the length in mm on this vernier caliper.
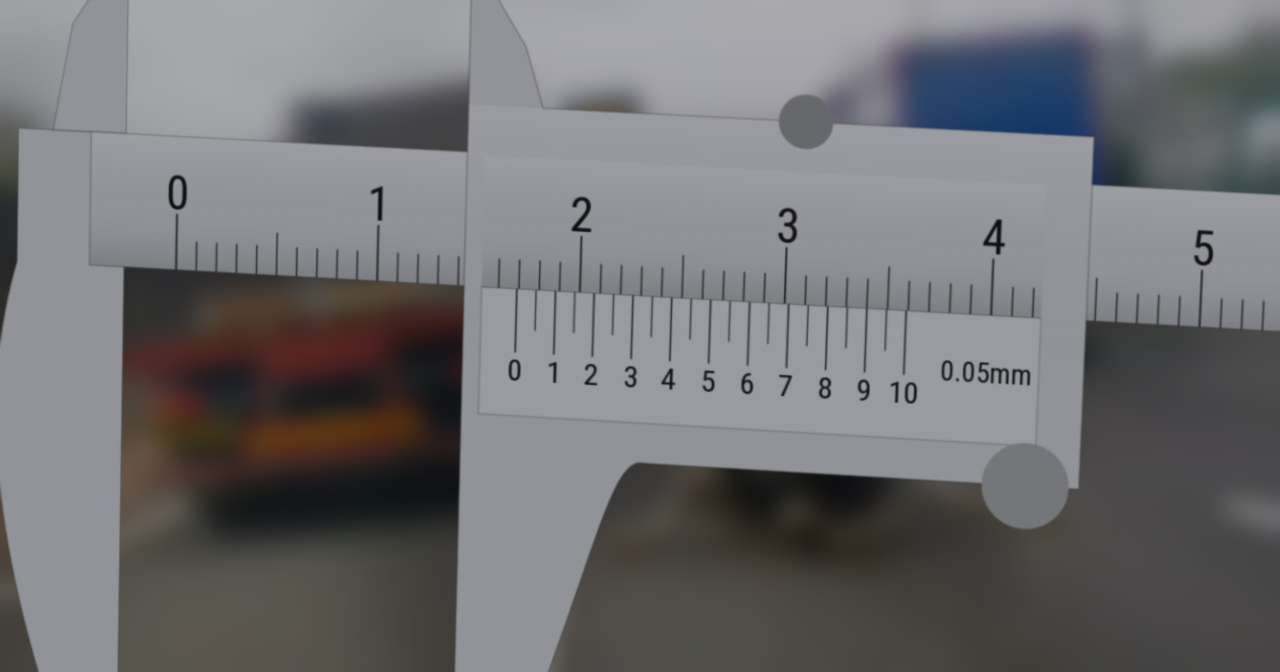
16.9 mm
